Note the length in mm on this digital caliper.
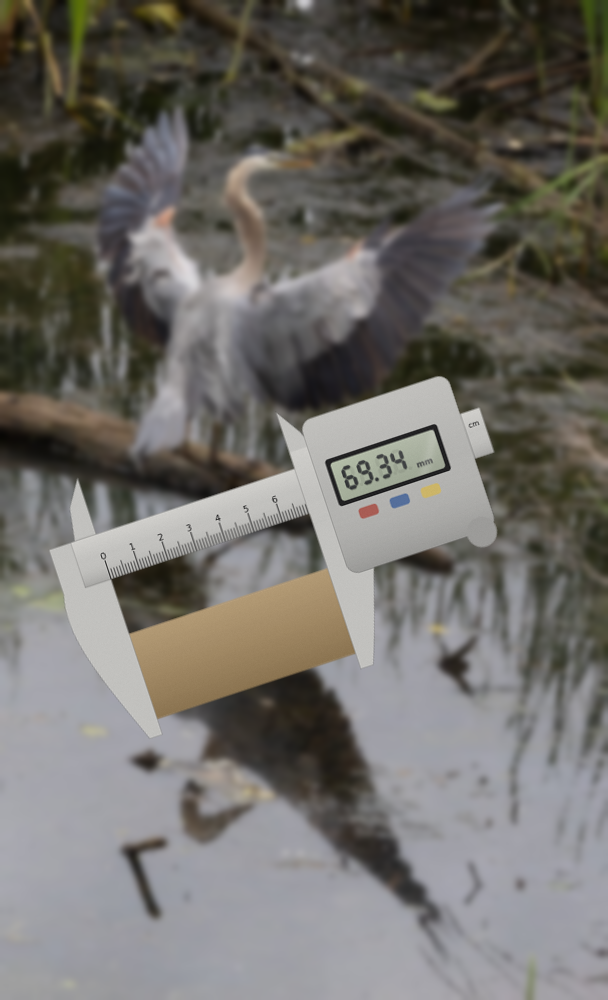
69.34 mm
